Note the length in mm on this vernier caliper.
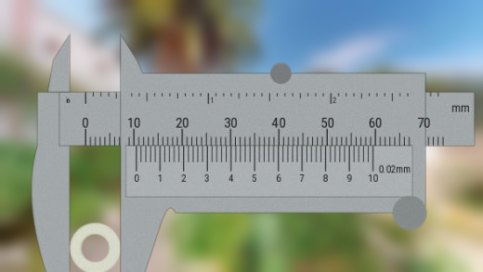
10.5 mm
